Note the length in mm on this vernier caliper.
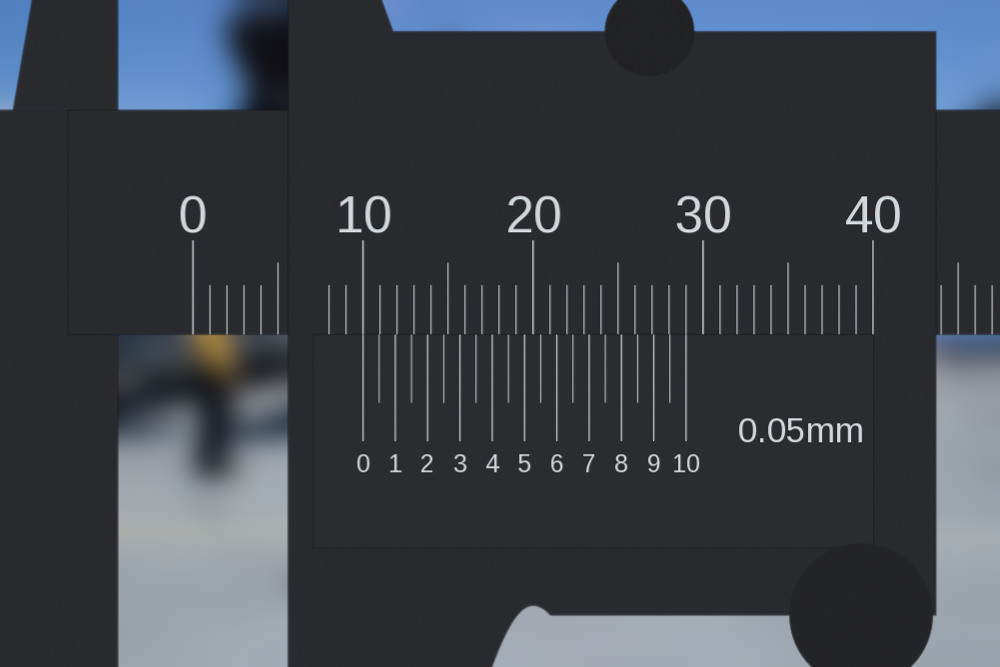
10.0 mm
